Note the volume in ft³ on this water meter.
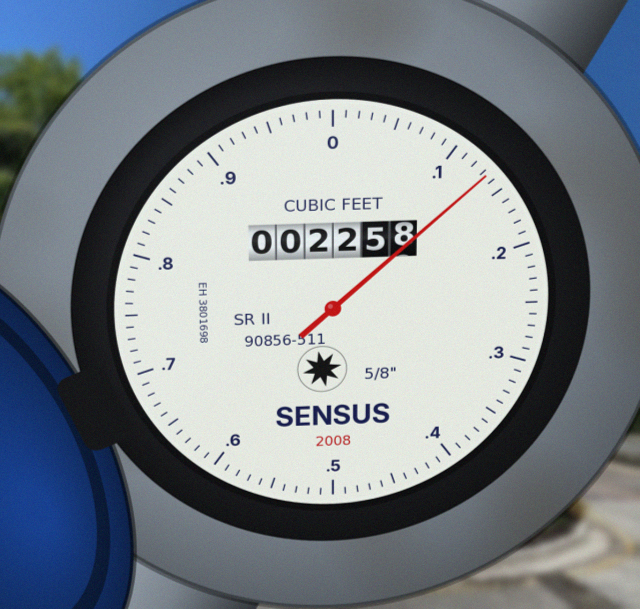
2258.13 ft³
